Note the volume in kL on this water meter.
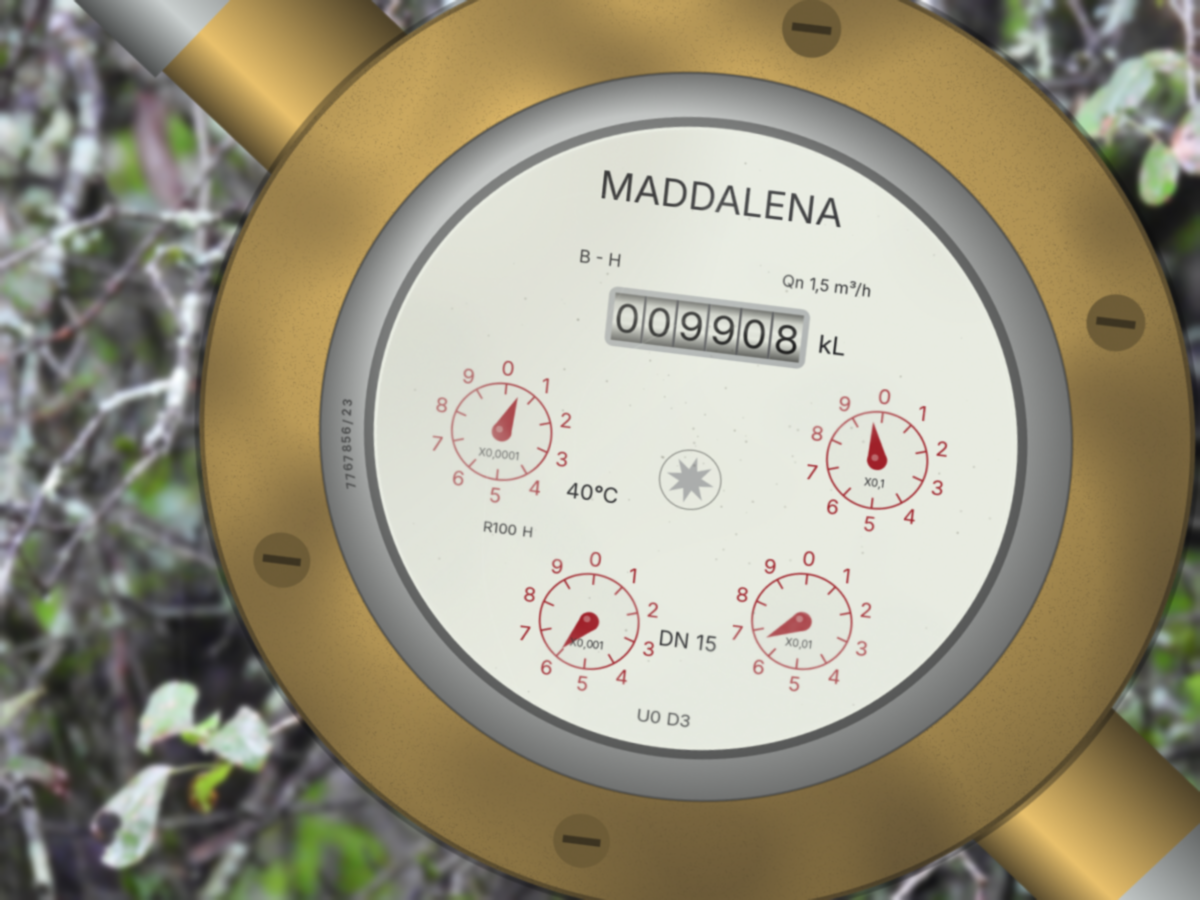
9907.9660 kL
